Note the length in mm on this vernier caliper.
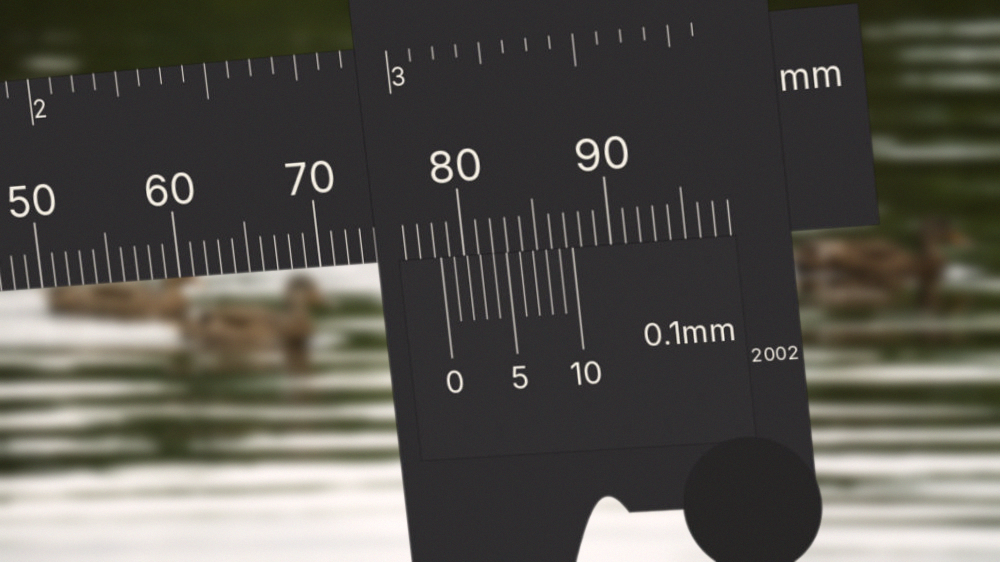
78.4 mm
